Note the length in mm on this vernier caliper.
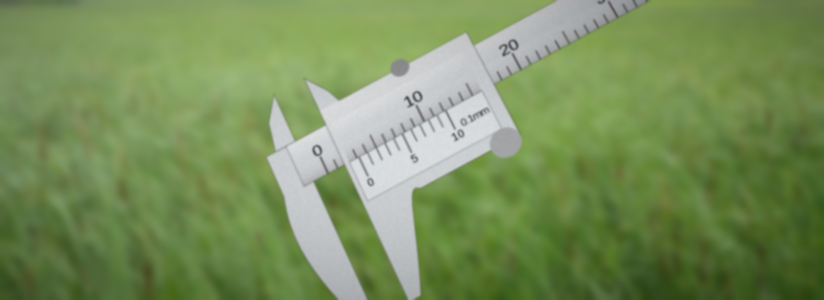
3.2 mm
